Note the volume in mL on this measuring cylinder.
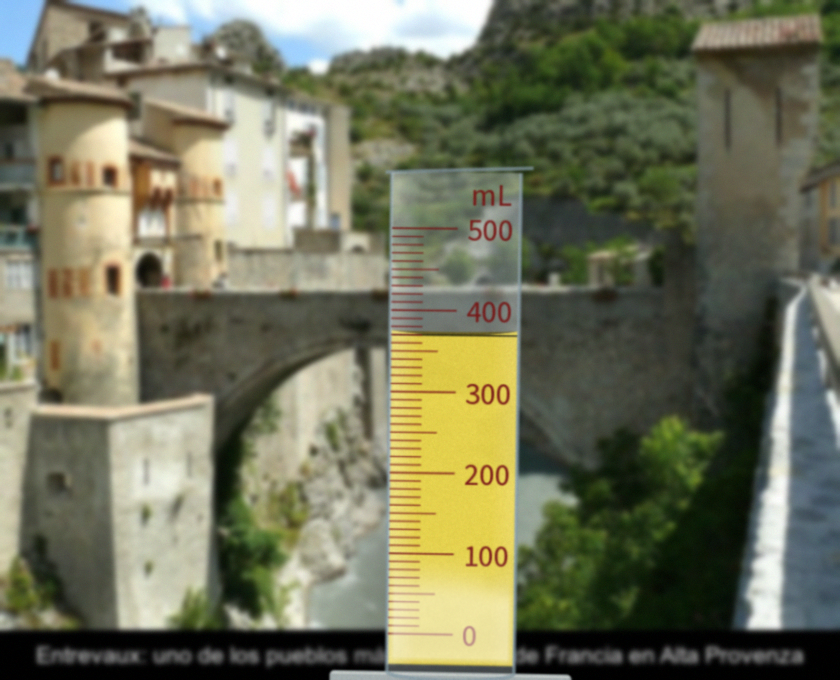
370 mL
